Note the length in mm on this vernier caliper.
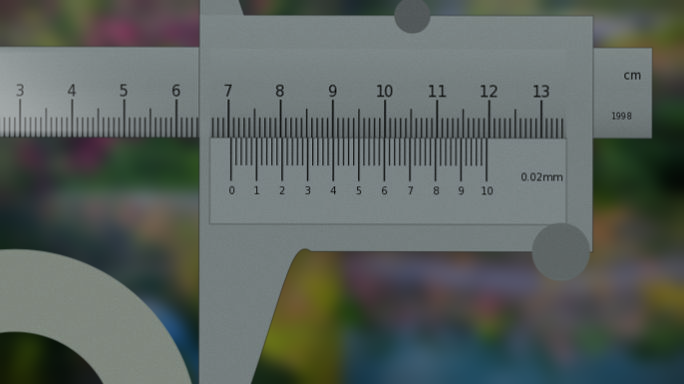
70.5 mm
